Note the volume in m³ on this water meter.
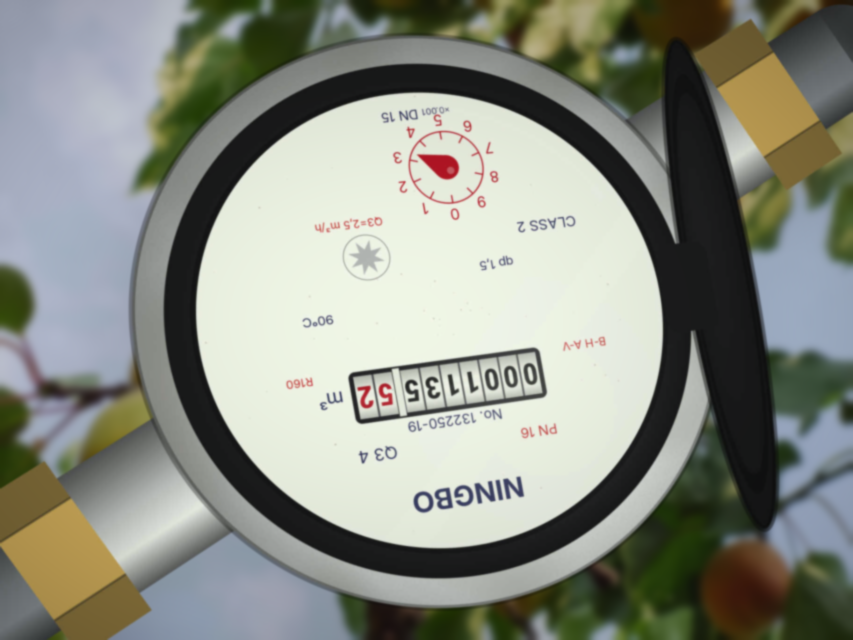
1135.523 m³
